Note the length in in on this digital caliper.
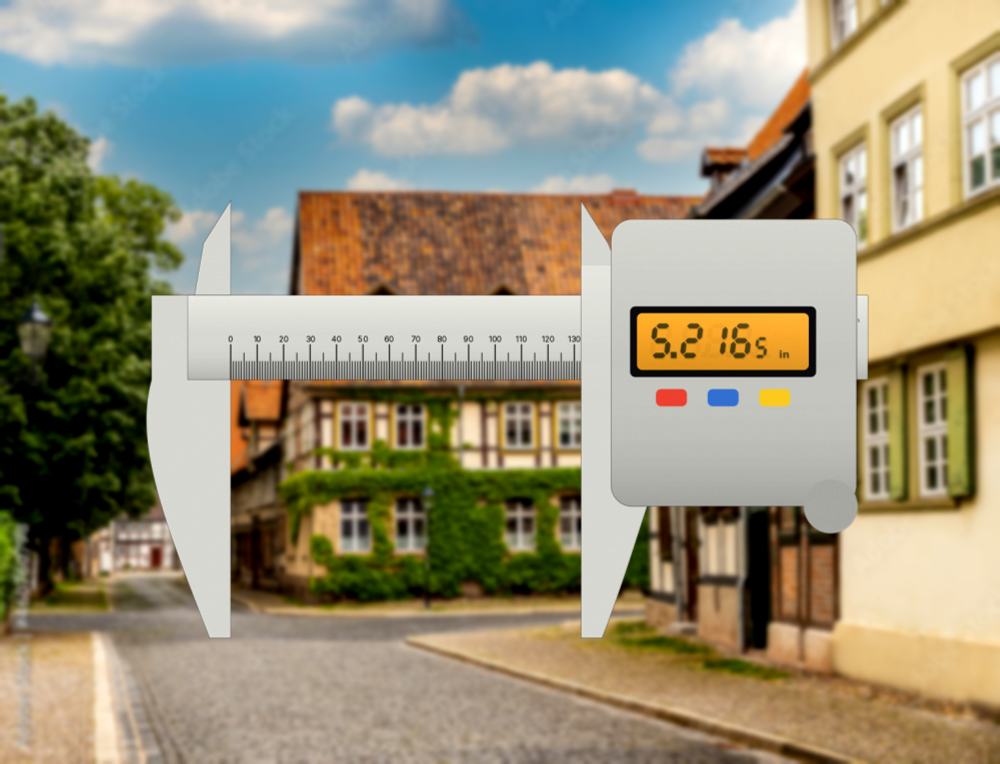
5.2165 in
